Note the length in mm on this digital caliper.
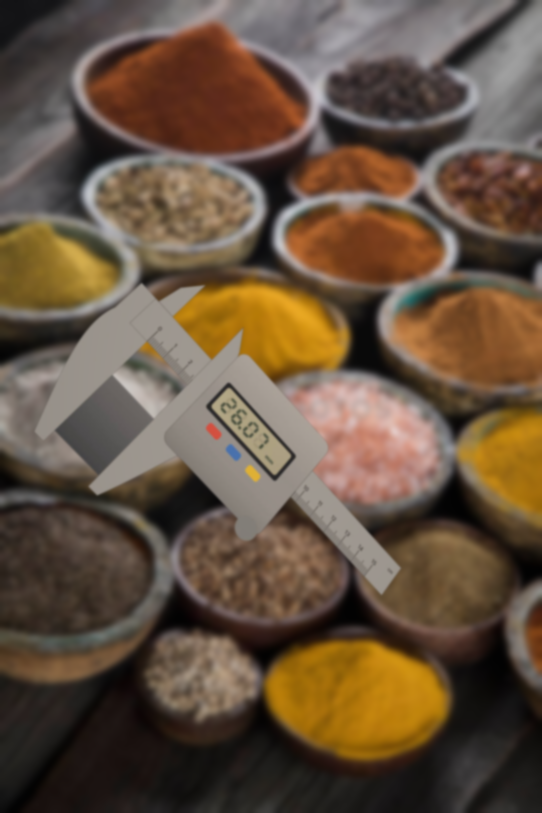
26.07 mm
